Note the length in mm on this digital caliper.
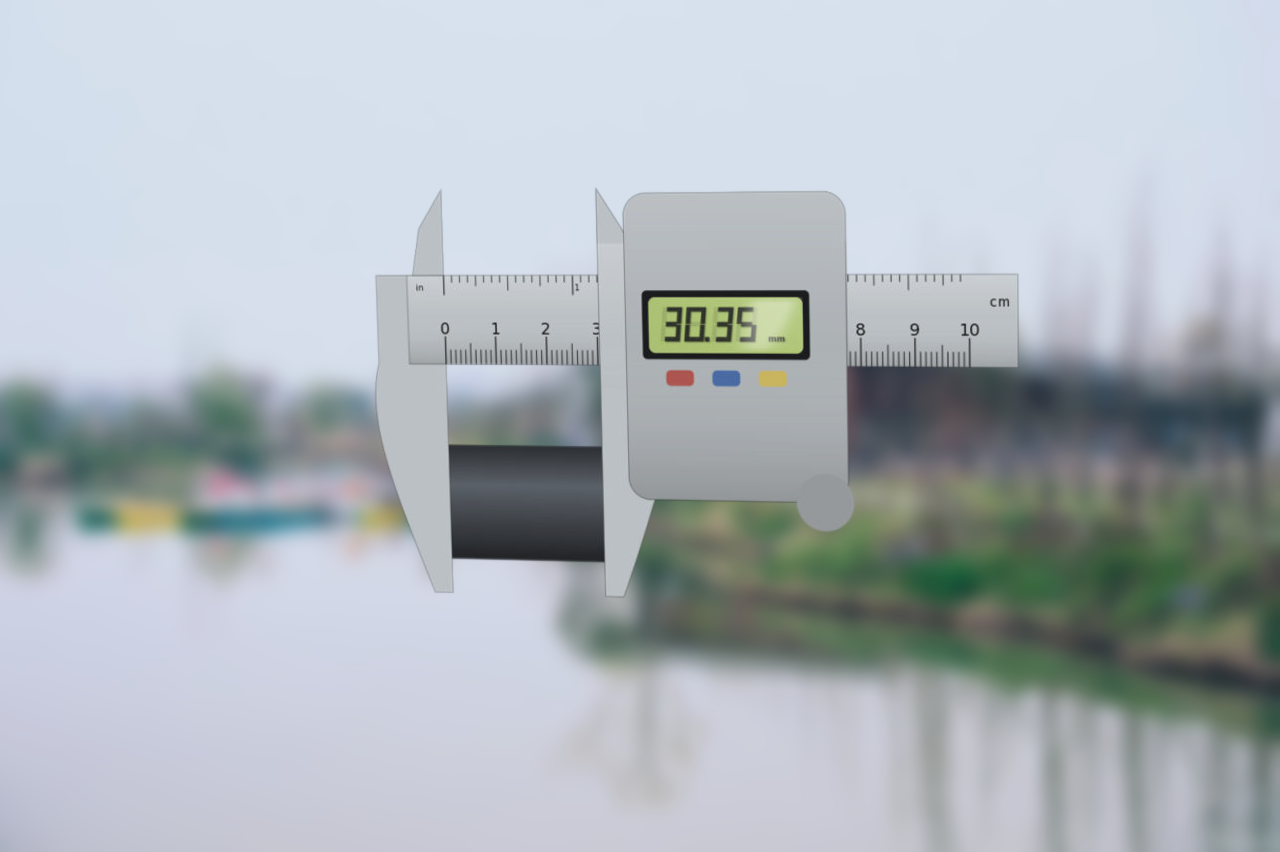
30.35 mm
